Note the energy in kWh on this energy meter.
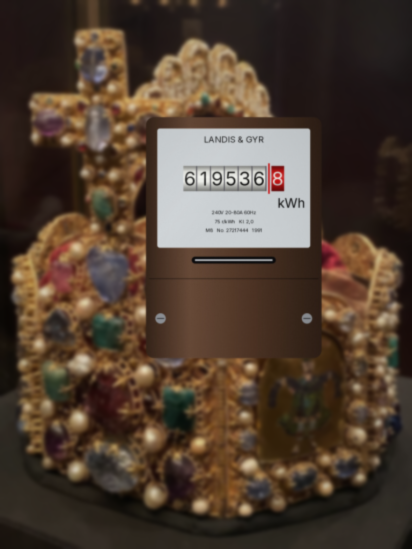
619536.8 kWh
